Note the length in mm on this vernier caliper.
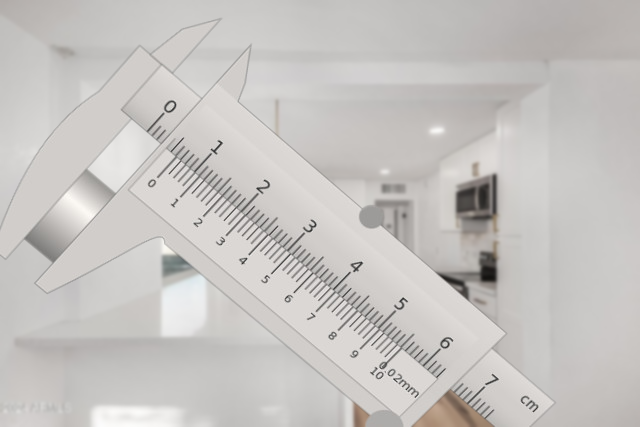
6.2 mm
